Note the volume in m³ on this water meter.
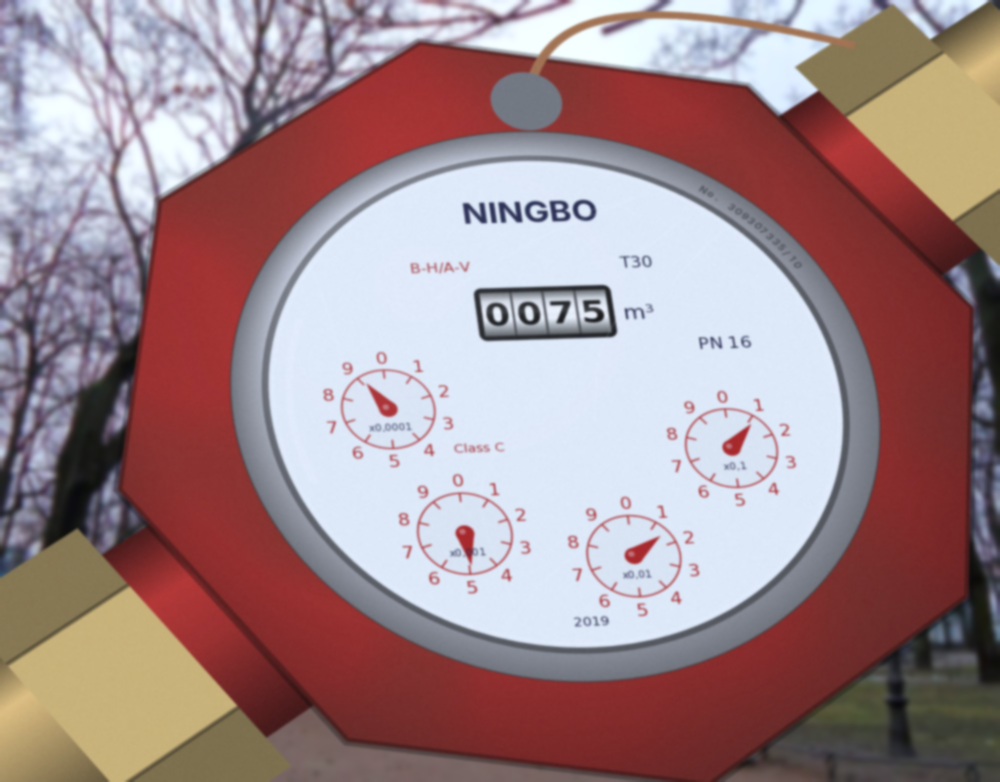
75.1149 m³
